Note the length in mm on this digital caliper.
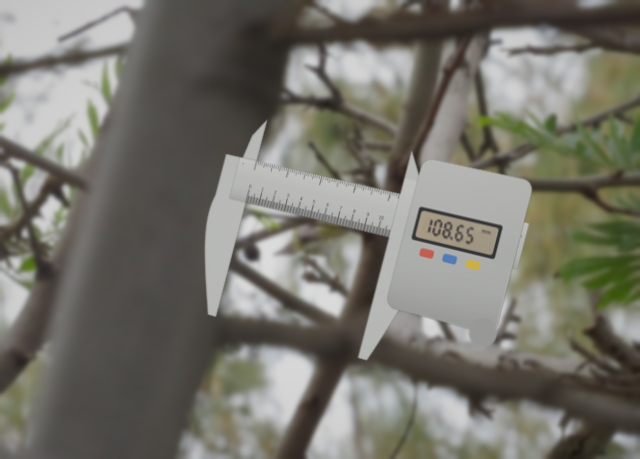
108.65 mm
